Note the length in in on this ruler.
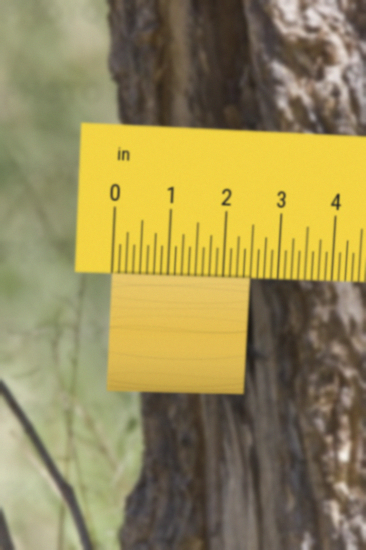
2.5 in
